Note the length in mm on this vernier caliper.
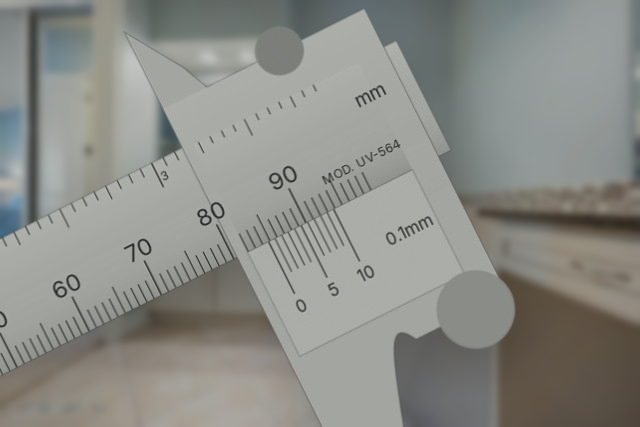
84.8 mm
